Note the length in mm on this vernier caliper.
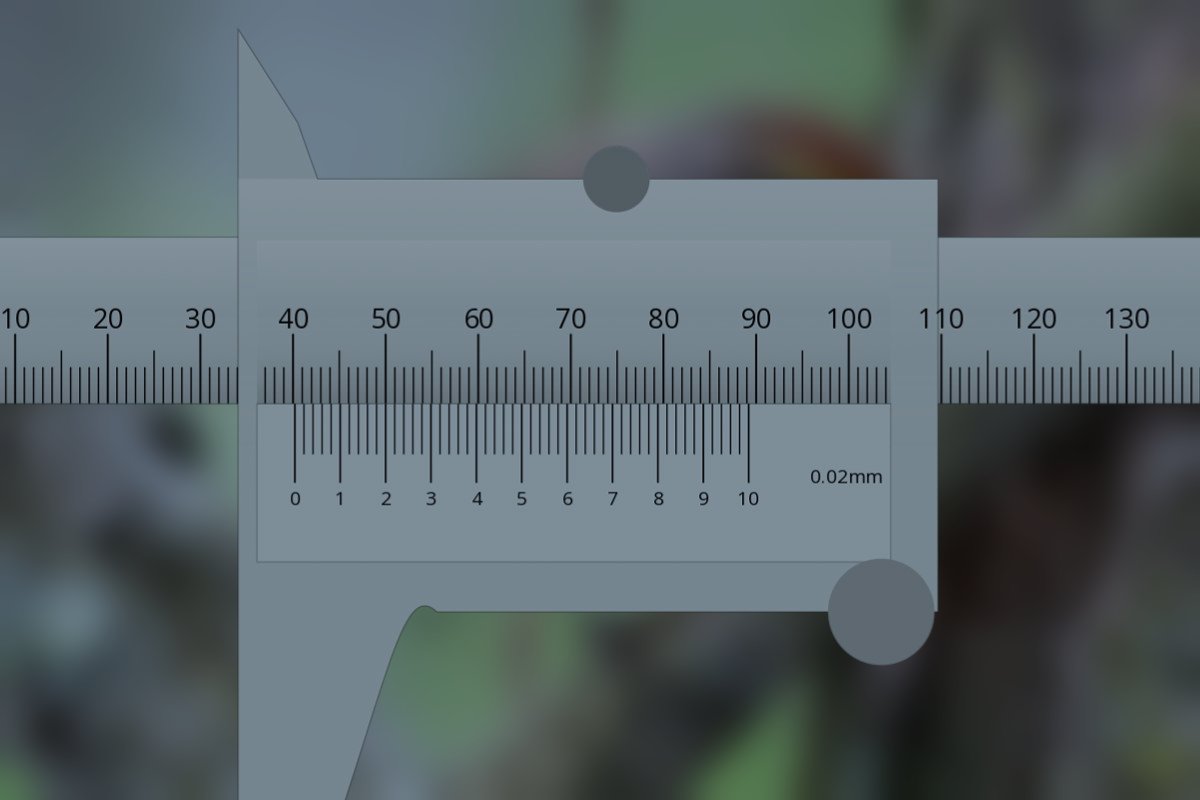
40.2 mm
